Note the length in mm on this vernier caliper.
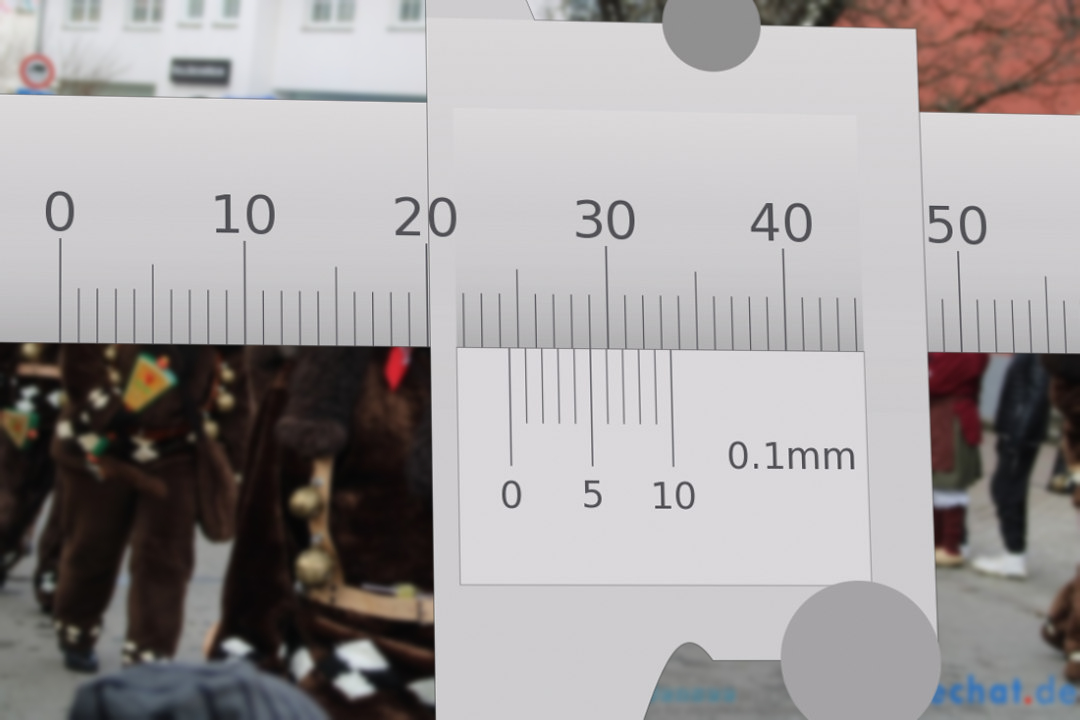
24.5 mm
